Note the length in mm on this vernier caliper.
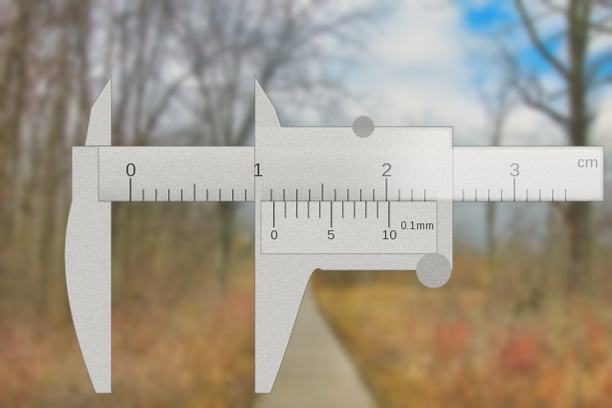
11.2 mm
